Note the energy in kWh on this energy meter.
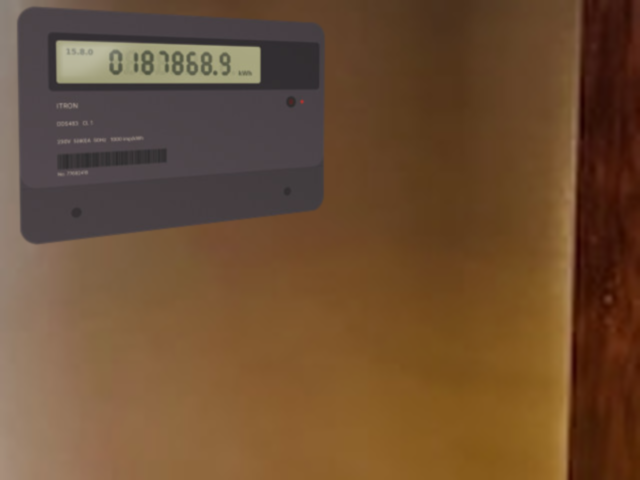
187868.9 kWh
